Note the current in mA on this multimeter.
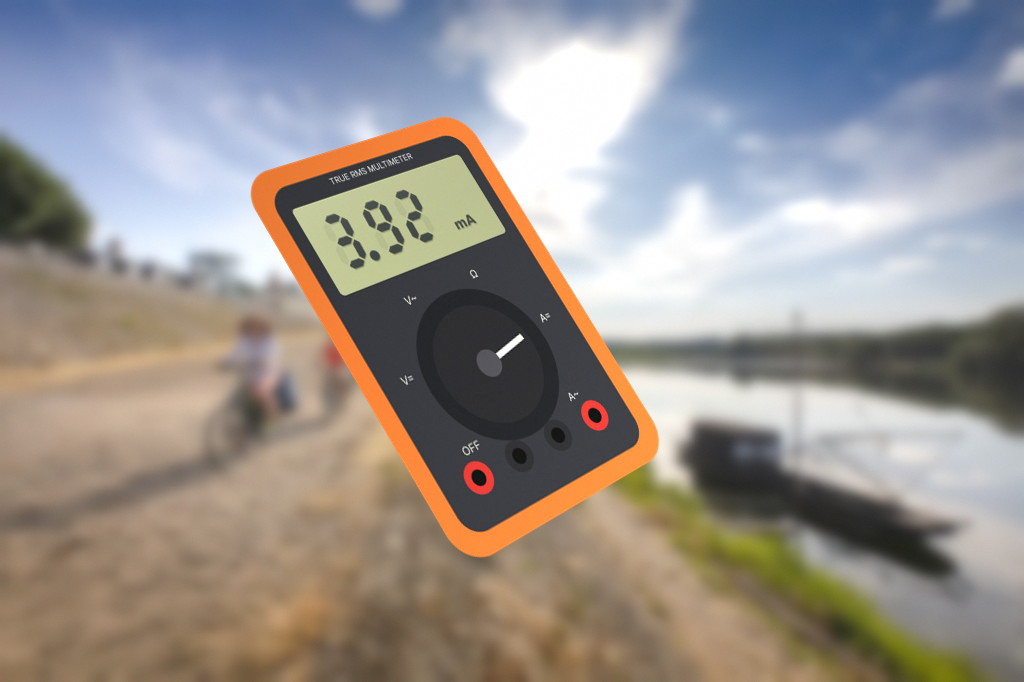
3.92 mA
